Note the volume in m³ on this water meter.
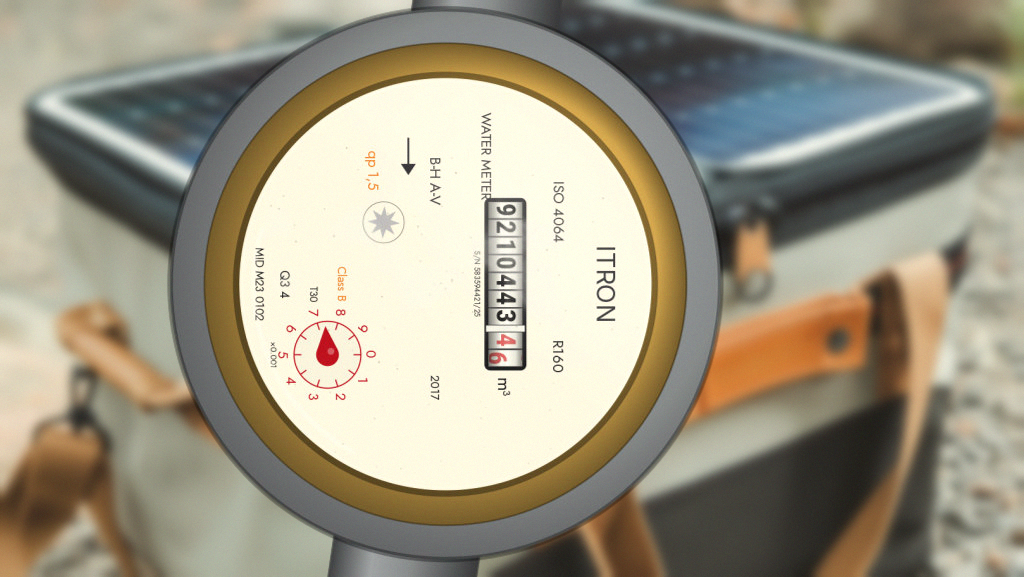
9210443.457 m³
